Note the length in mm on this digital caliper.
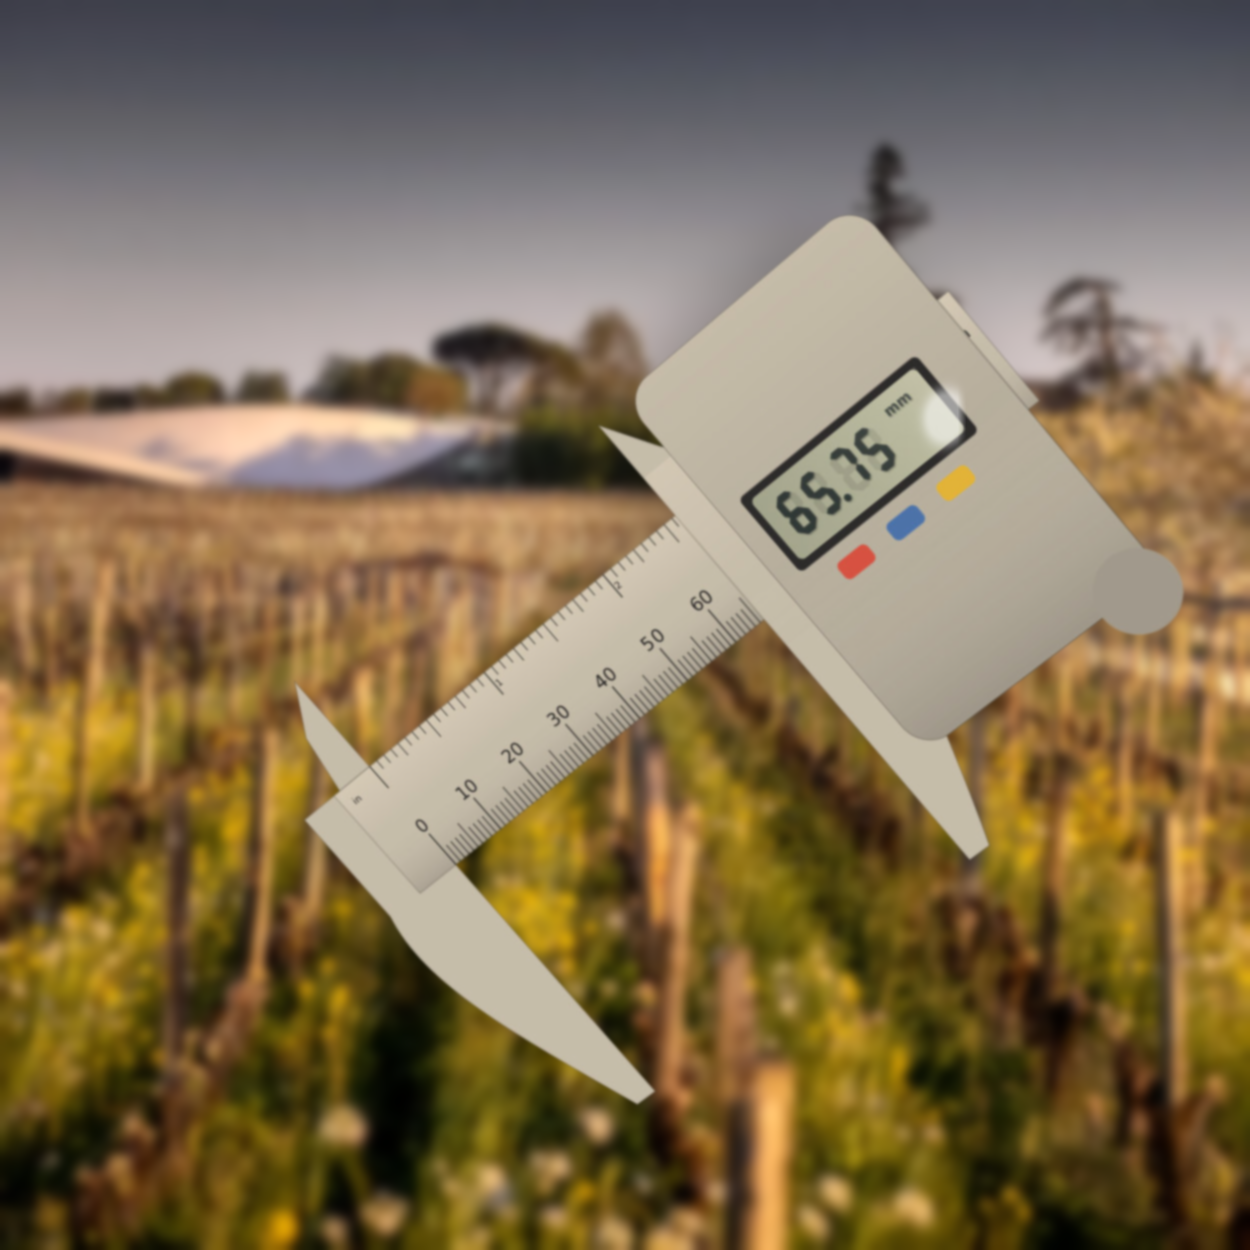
65.75 mm
